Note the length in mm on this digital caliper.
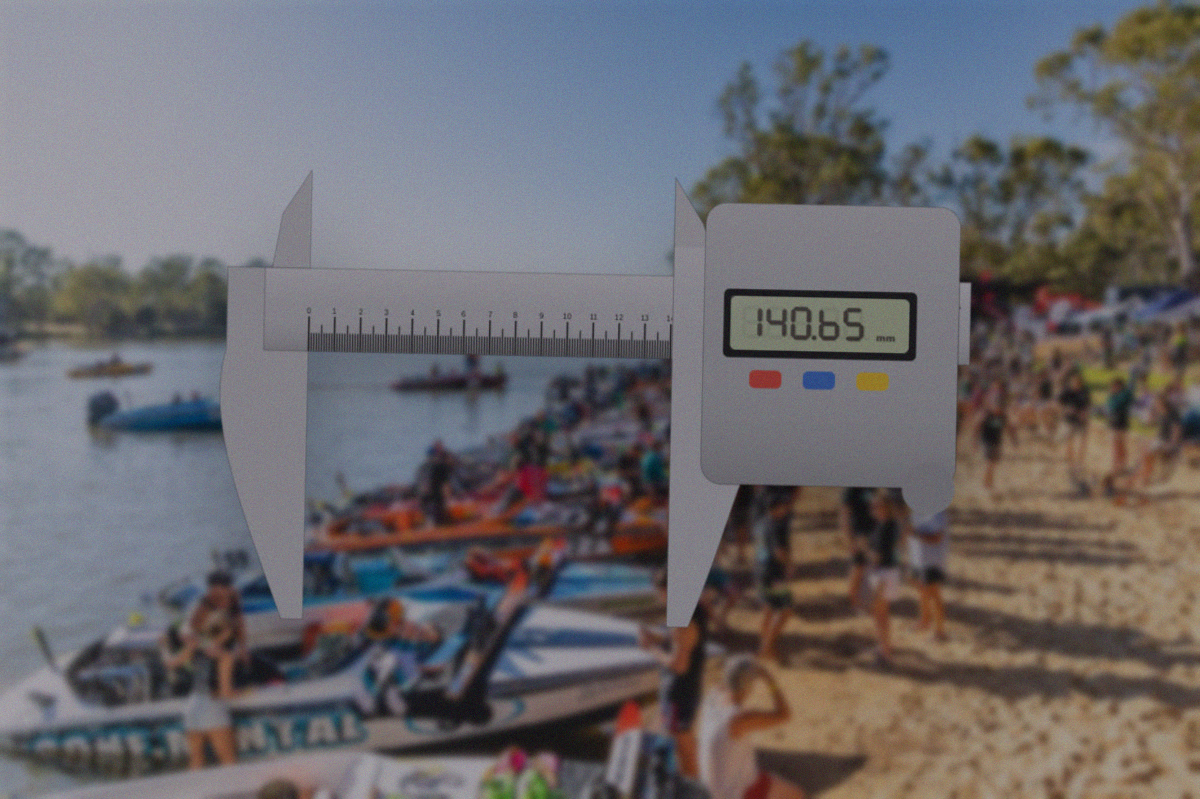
140.65 mm
